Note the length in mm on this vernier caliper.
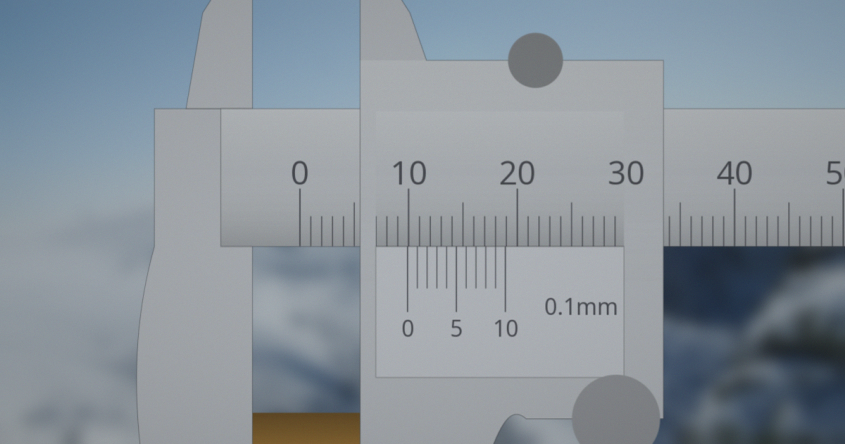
9.9 mm
